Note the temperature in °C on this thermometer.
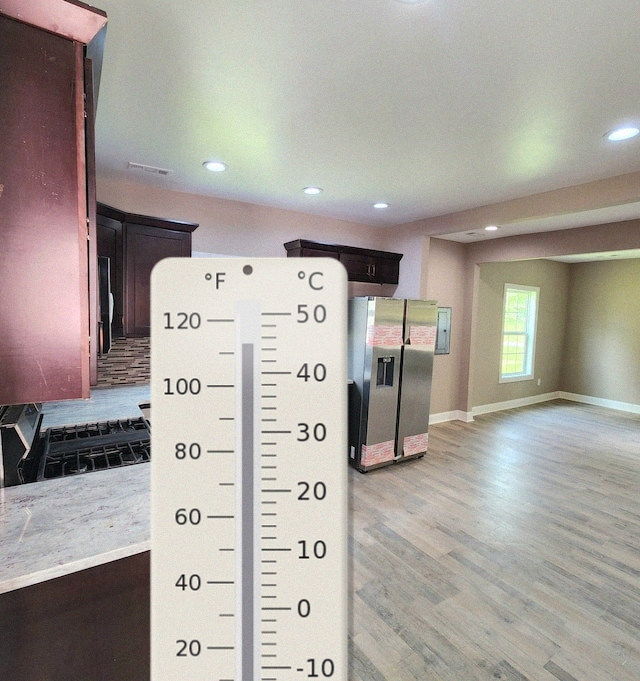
45 °C
